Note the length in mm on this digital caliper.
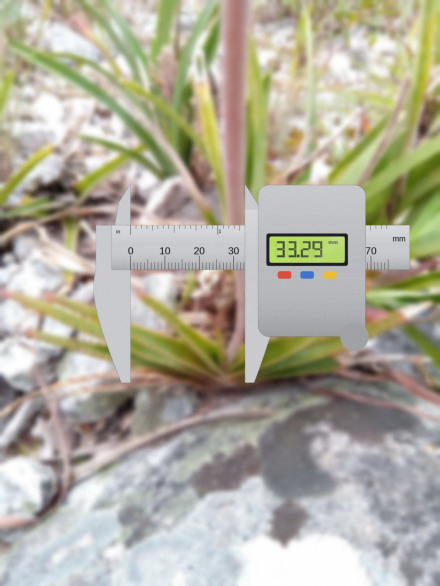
33.29 mm
